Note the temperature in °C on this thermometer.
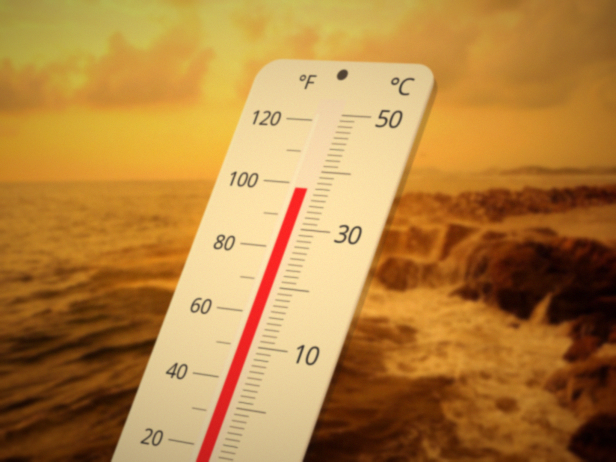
37 °C
